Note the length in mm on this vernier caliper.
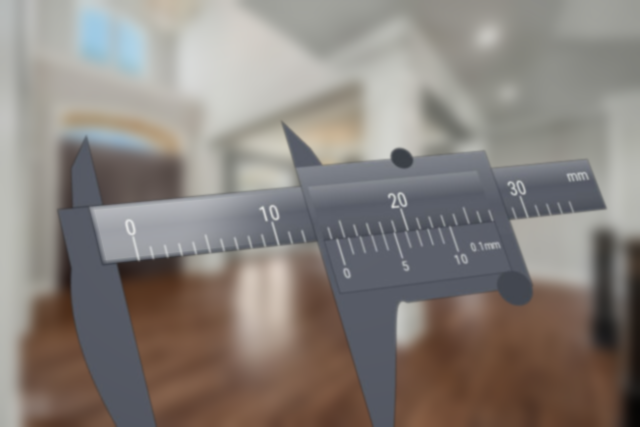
14.4 mm
